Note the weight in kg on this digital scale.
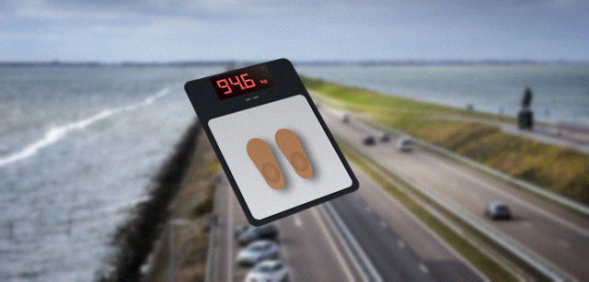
94.6 kg
